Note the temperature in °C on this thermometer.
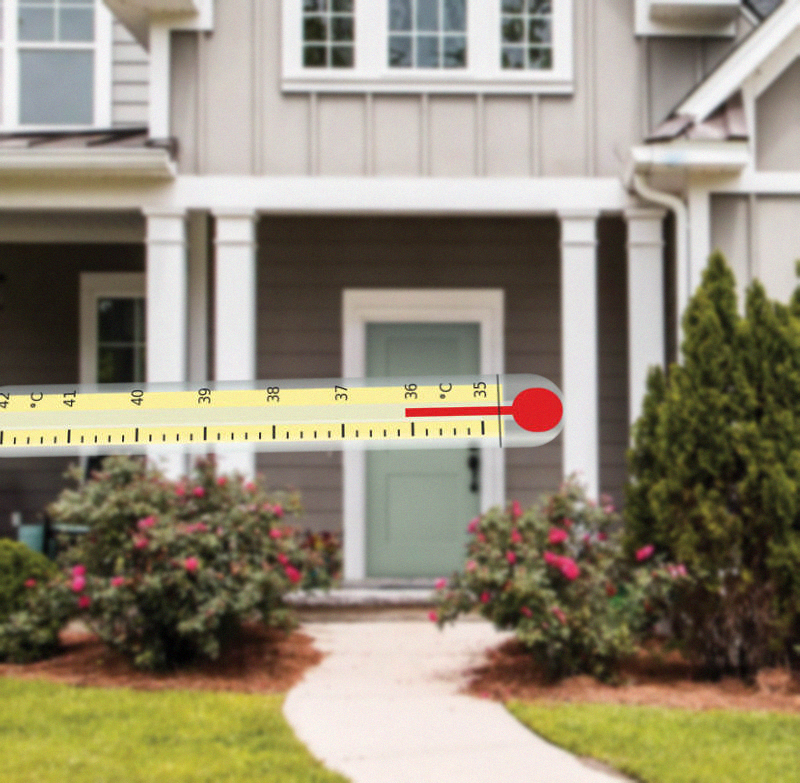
36.1 °C
